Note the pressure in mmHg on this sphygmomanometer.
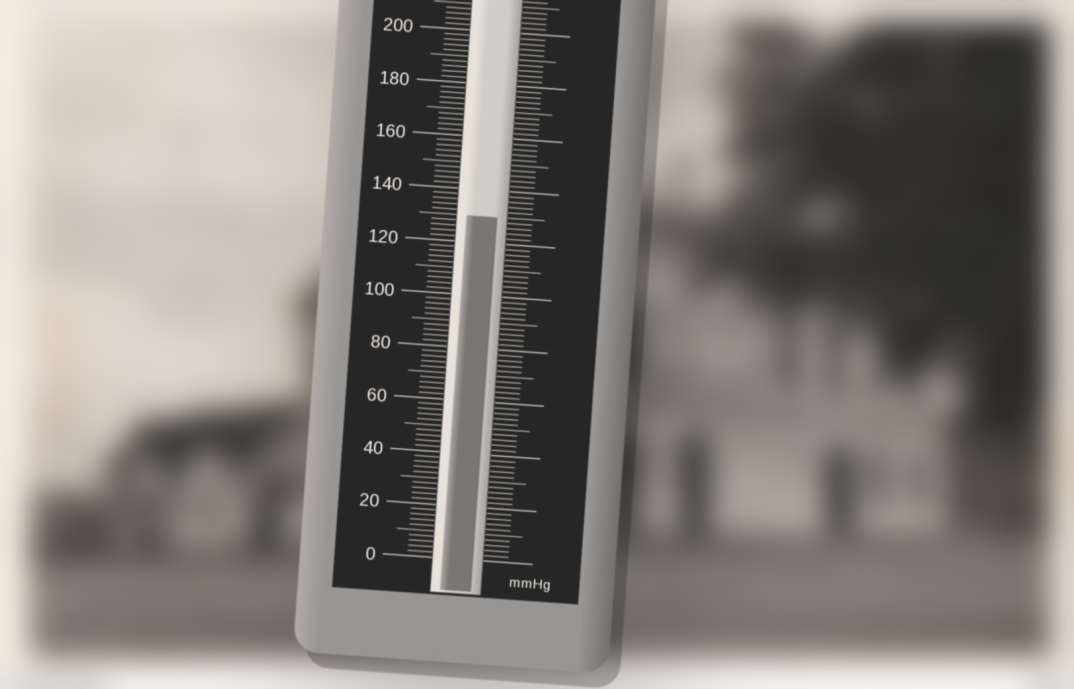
130 mmHg
